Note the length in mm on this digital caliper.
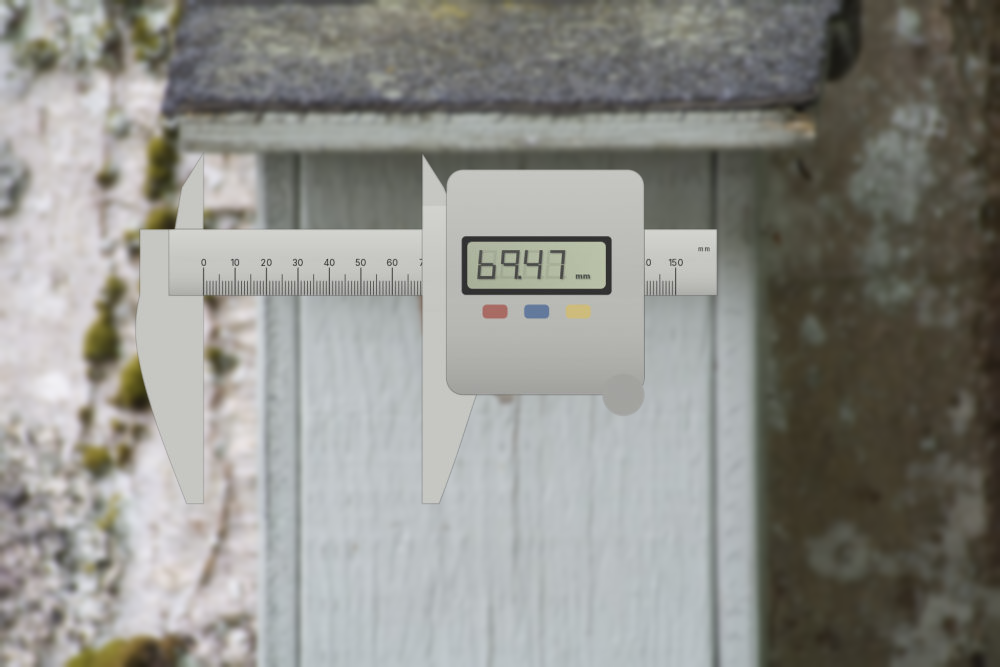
69.47 mm
